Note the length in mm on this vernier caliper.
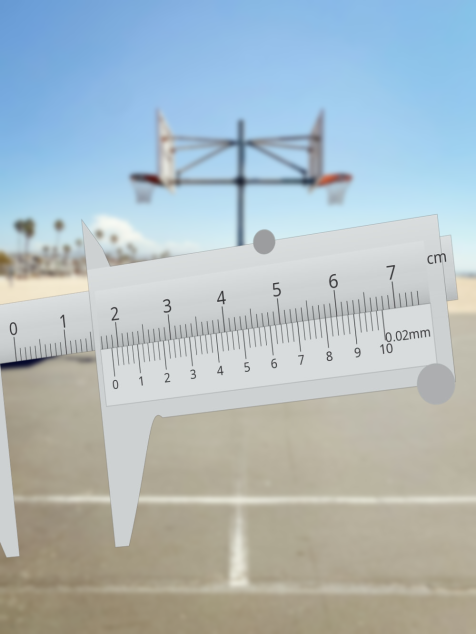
18.8 mm
